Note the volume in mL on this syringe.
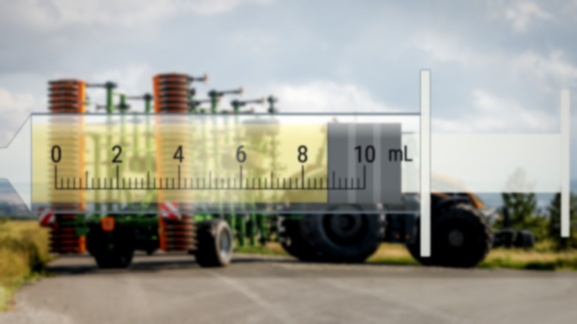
8.8 mL
